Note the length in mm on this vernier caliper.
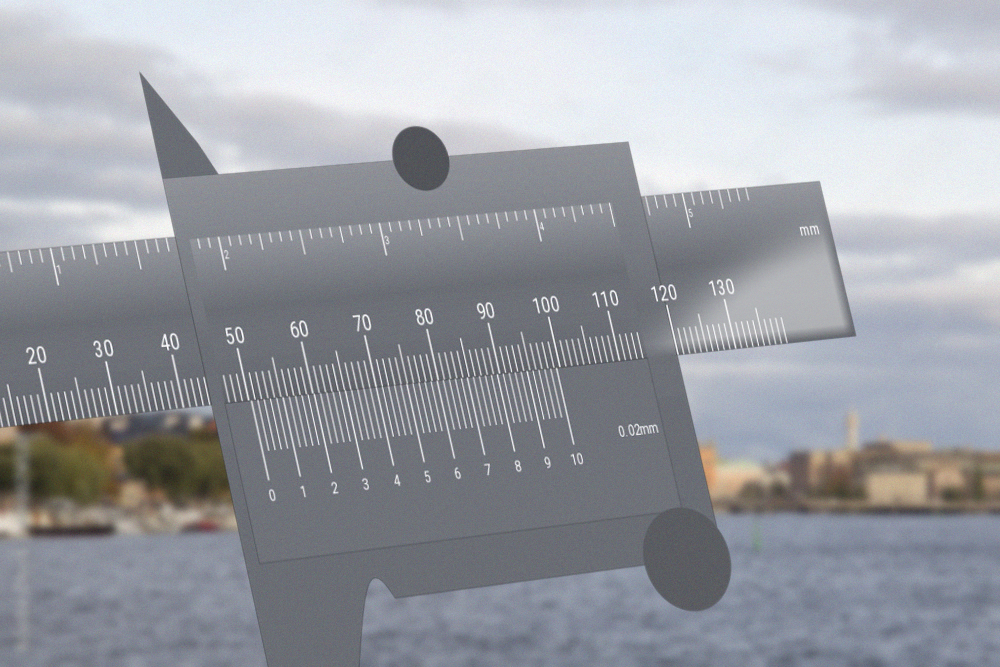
50.4 mm
